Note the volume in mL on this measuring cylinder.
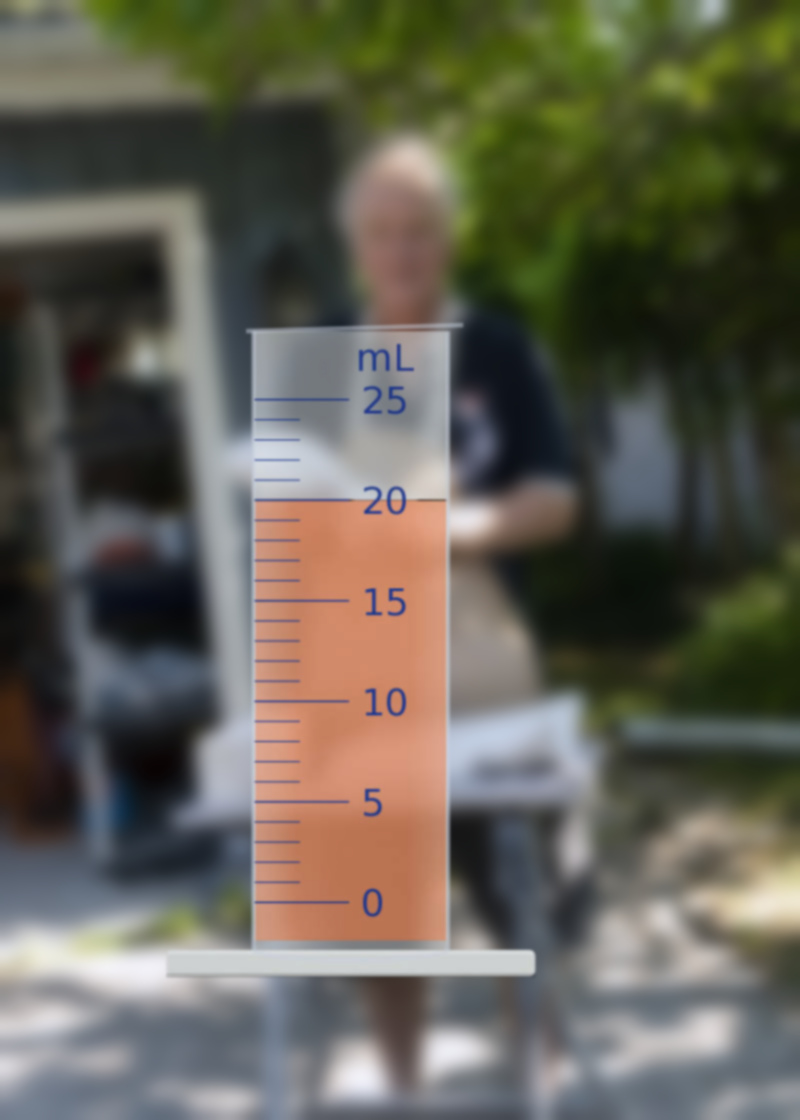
20 mL
